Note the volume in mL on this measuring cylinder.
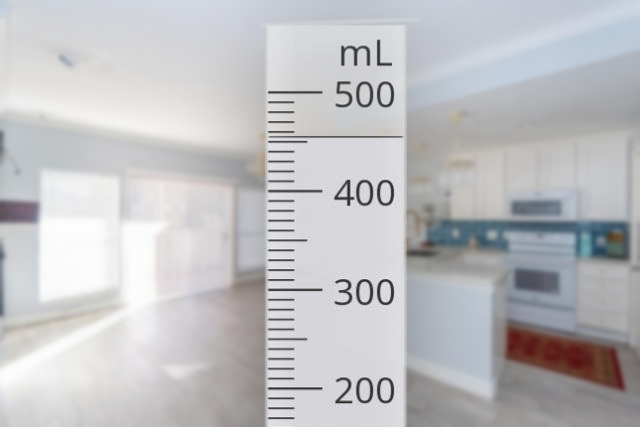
455 mL
